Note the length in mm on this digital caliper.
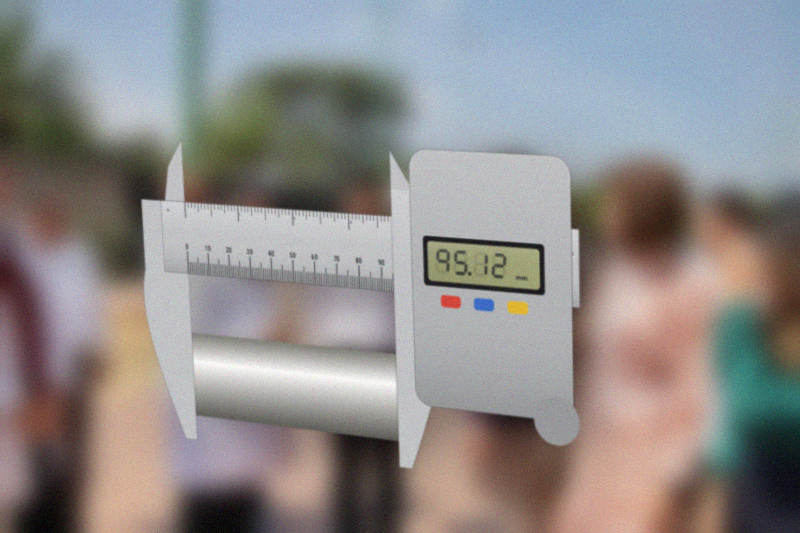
95.12 mm
